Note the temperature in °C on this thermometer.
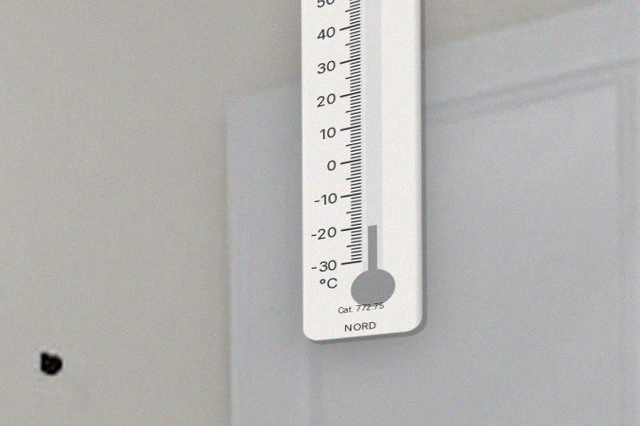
-20 °C
